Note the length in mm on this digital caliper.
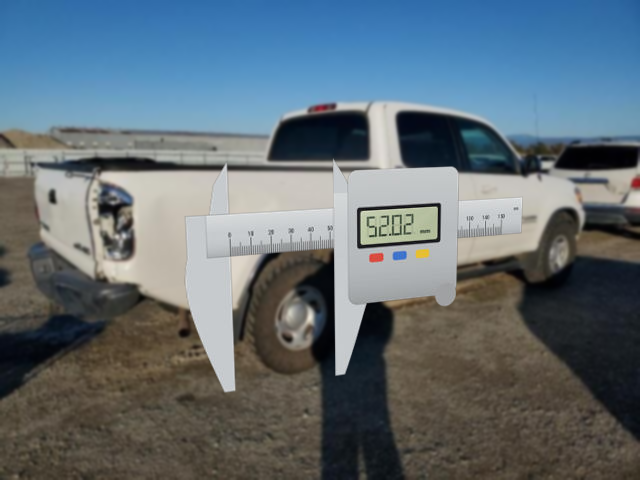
52.02 mm
